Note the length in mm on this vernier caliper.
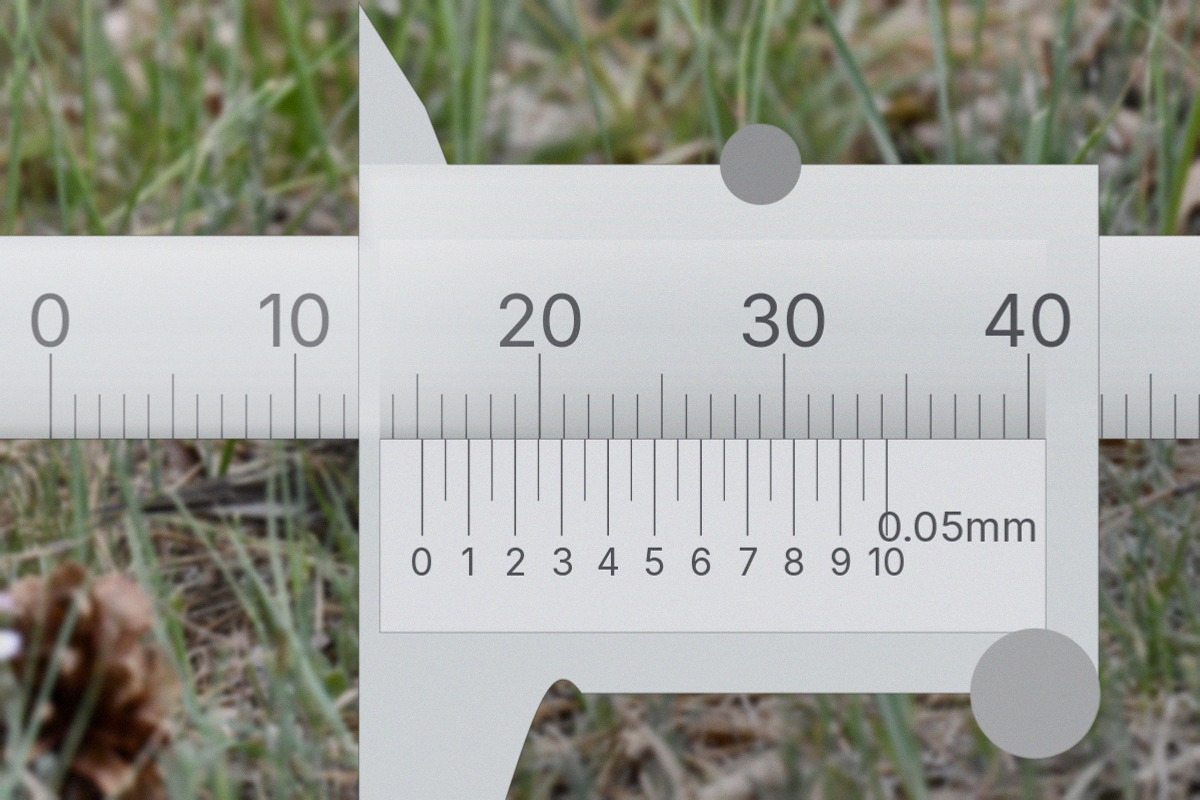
15.20 mm
